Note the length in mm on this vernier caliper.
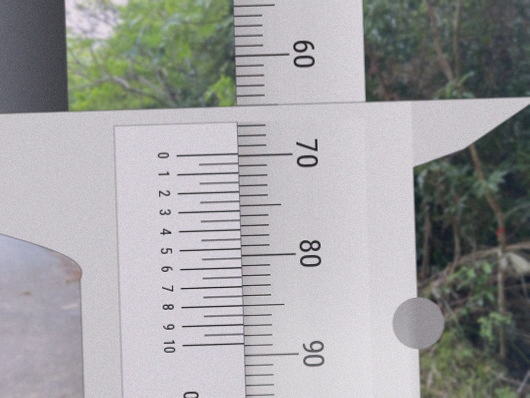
69.8 mm
